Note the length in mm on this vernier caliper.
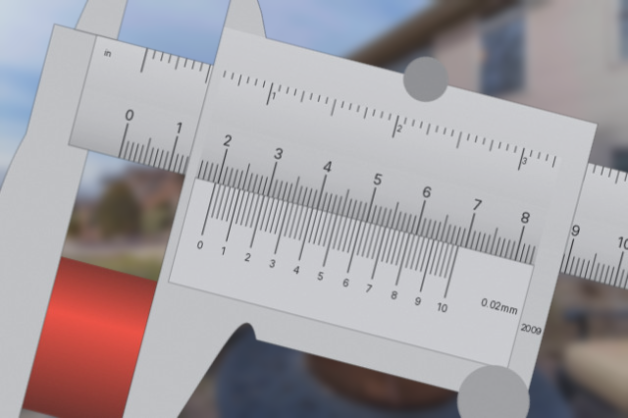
19.5 mm
